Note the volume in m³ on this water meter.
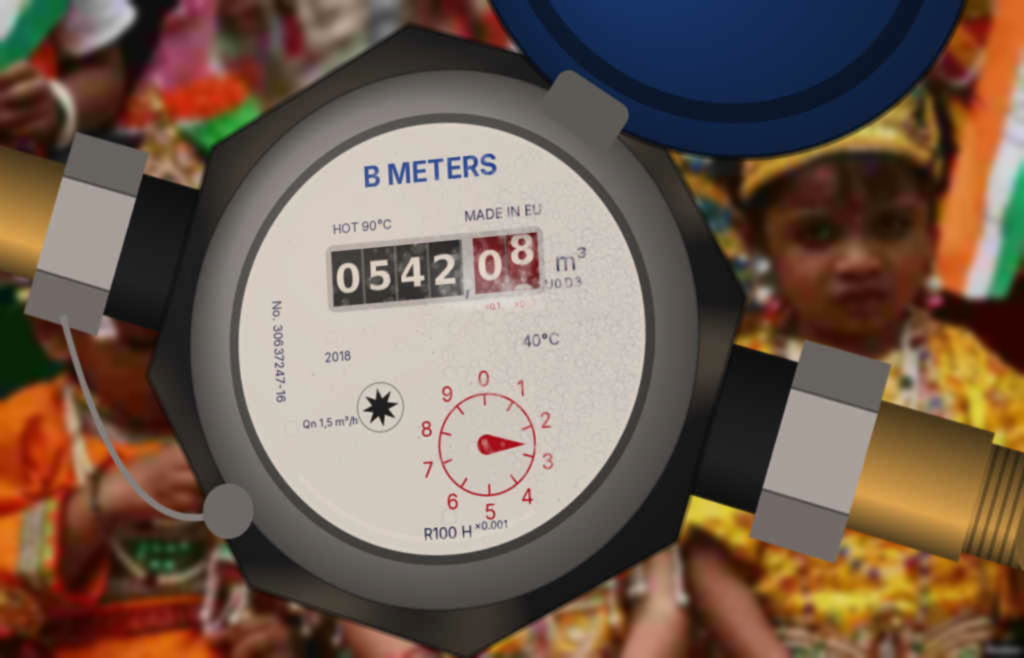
542.082 m³
